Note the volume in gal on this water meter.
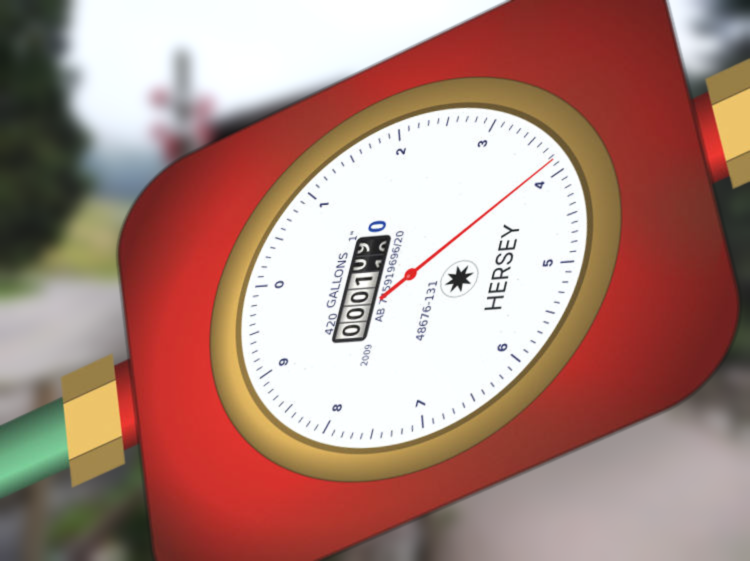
1093.8 gal
